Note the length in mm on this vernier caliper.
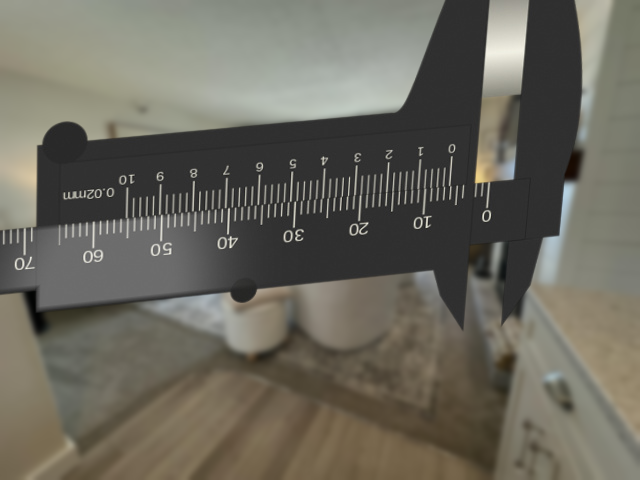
6.2 mm
